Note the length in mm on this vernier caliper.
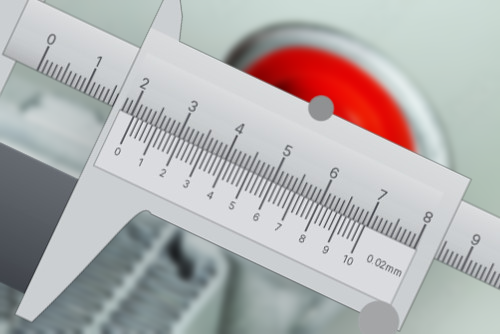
20.5 mm
